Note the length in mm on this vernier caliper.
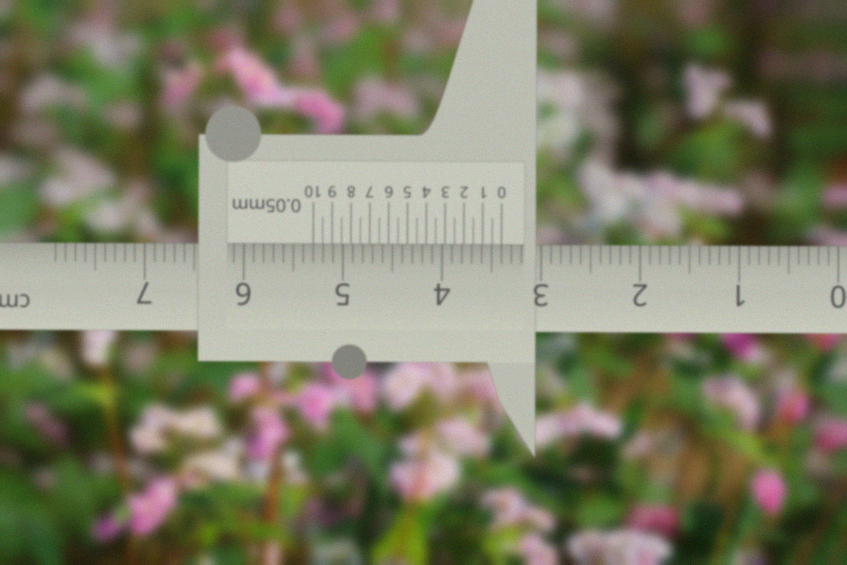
34.0 mm
